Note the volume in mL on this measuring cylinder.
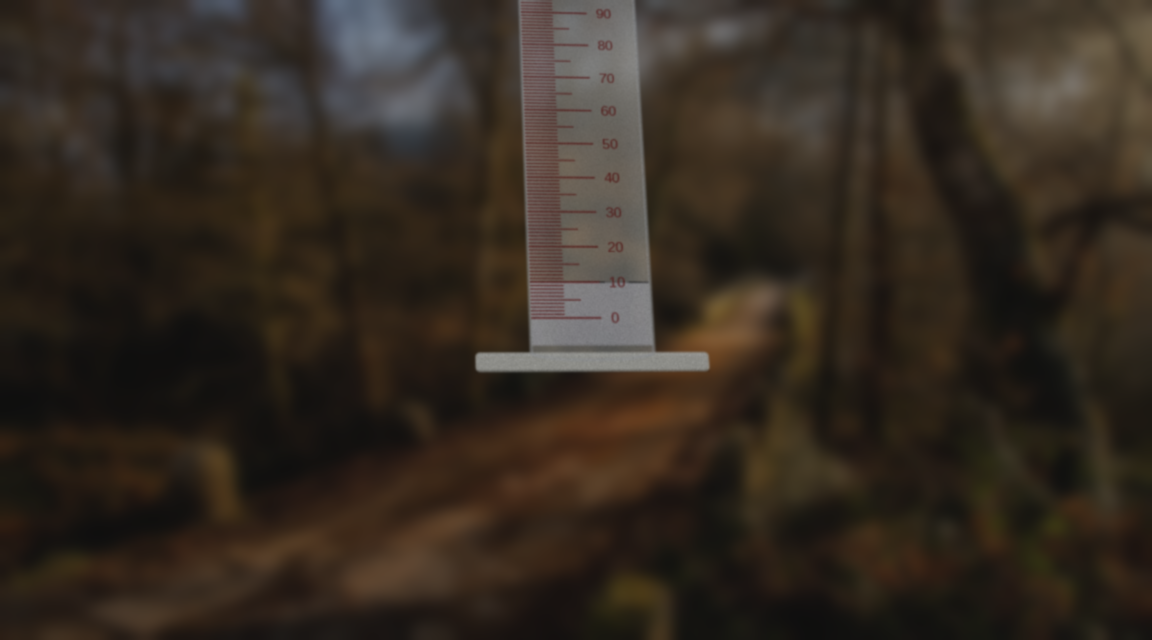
10 mL
